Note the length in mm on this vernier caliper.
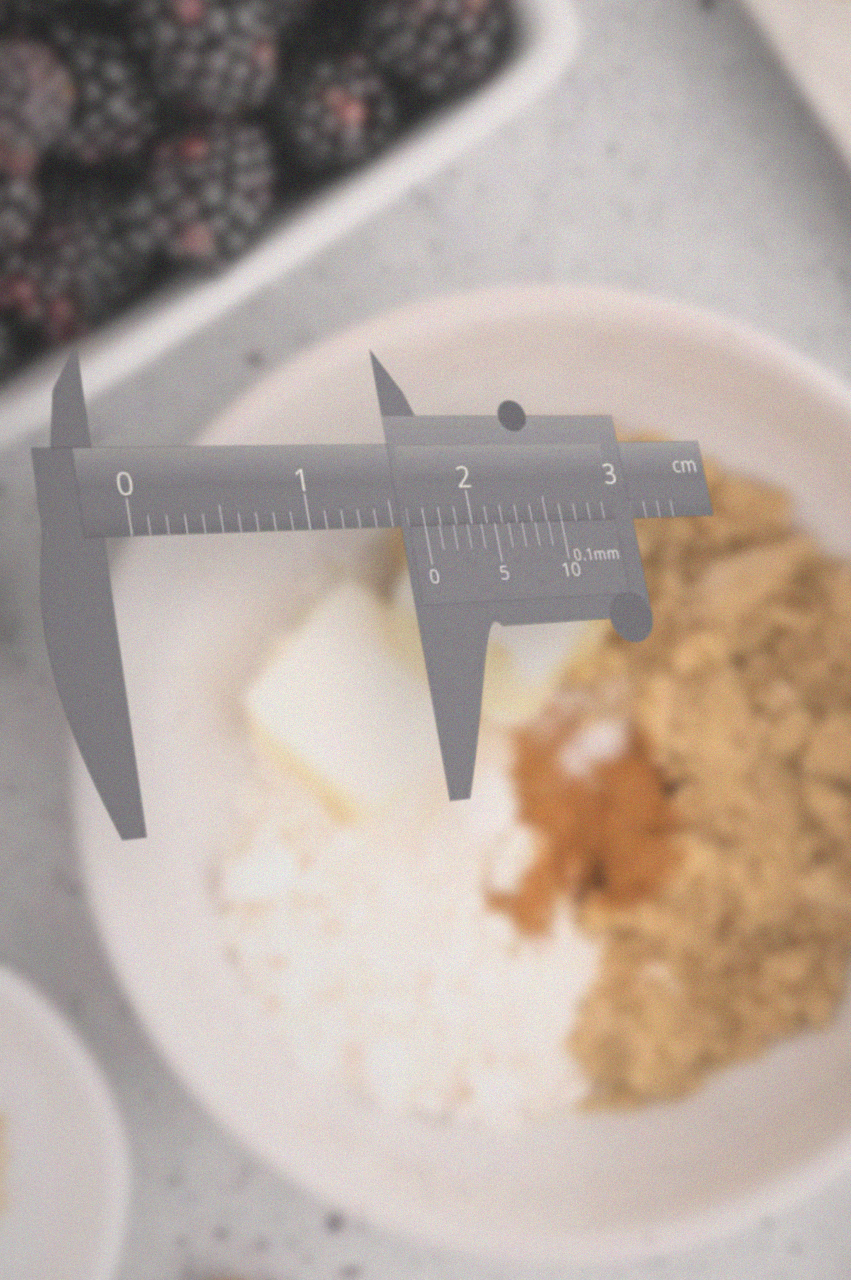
17.0 mm
